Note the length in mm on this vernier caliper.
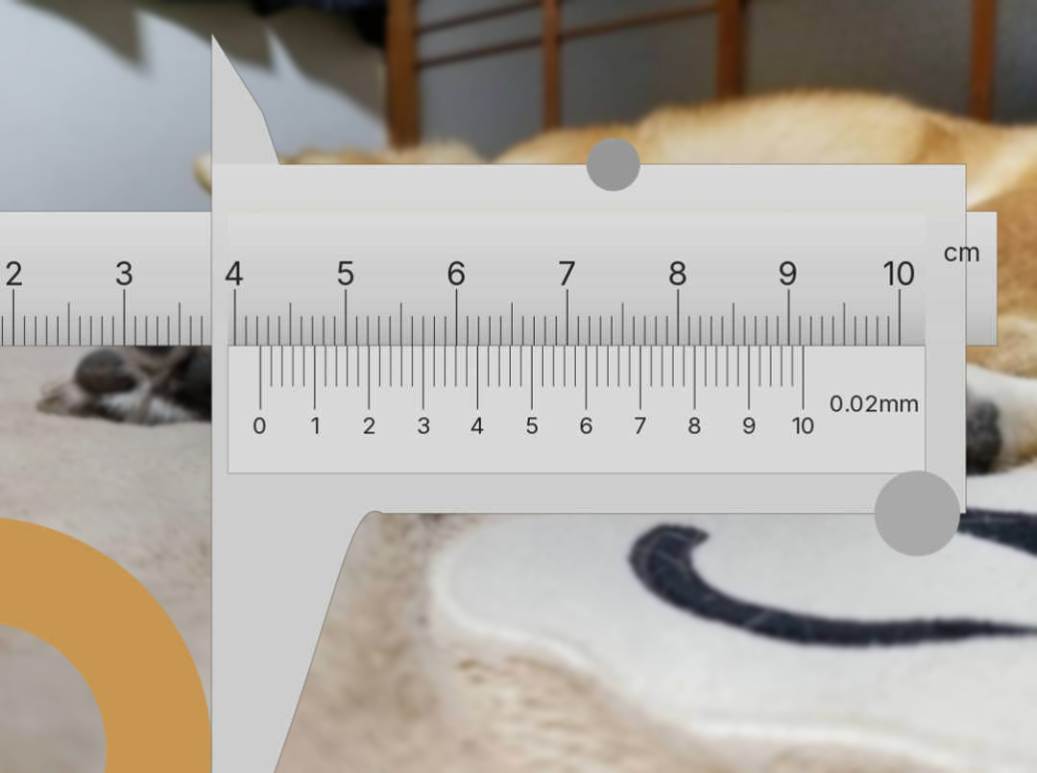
42.3 mm
